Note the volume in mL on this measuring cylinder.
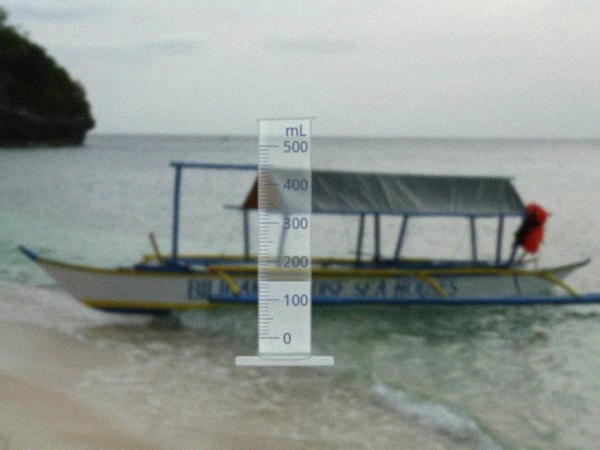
150 mL
